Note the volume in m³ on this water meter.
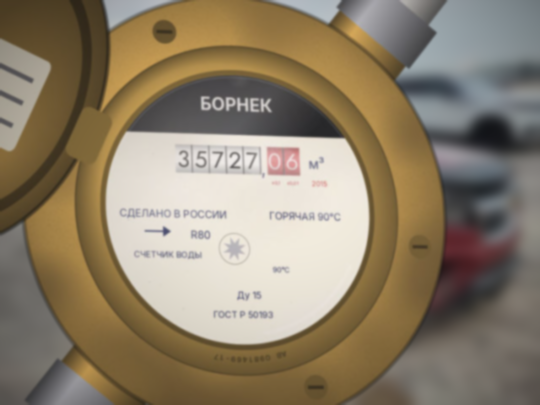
35727.06 m³
